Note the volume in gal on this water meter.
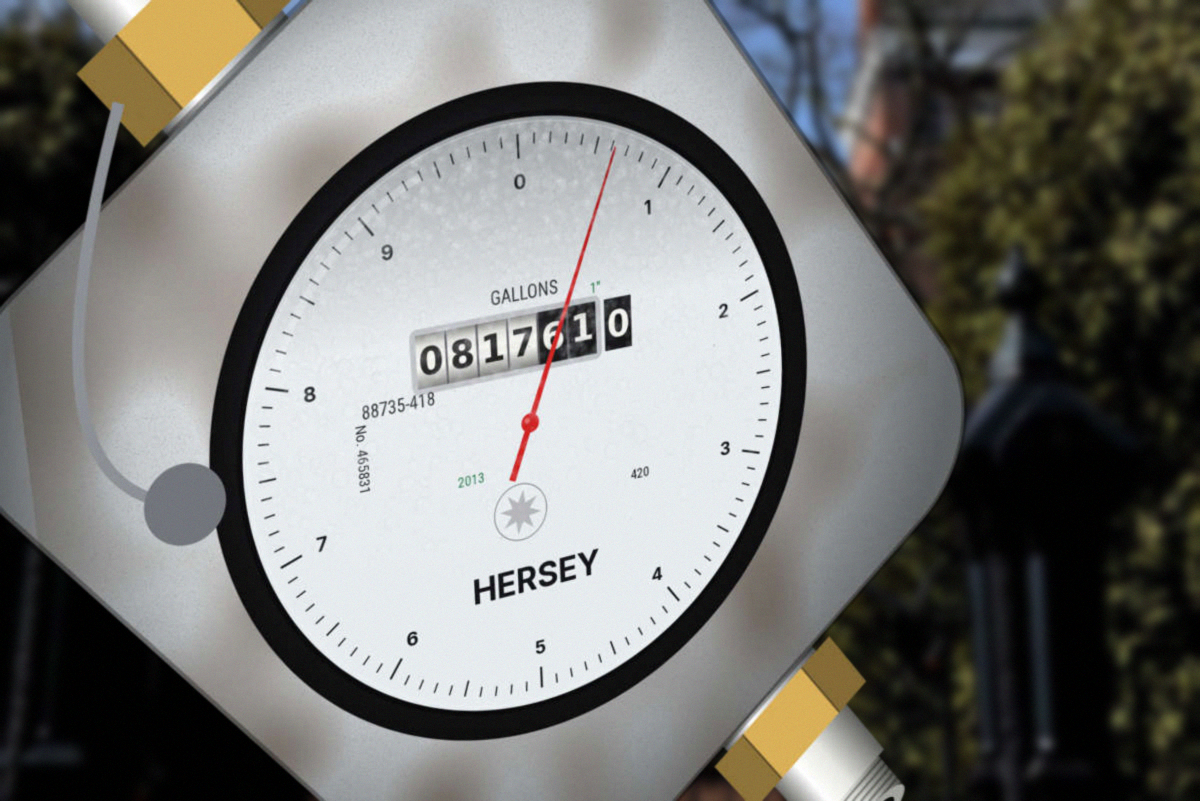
817610.6 gal
